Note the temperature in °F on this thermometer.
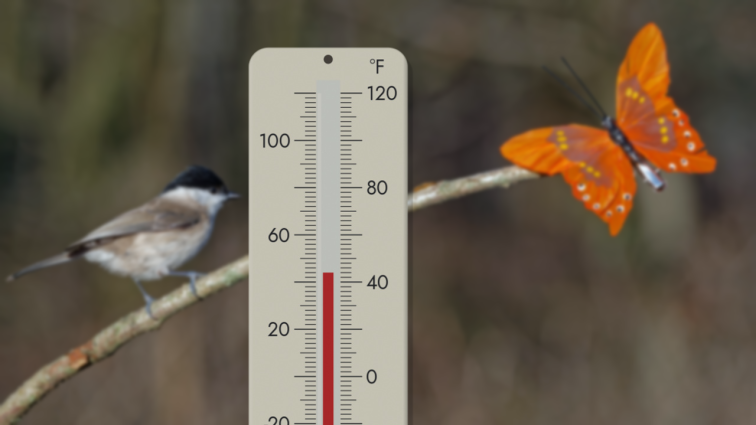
44 °F
